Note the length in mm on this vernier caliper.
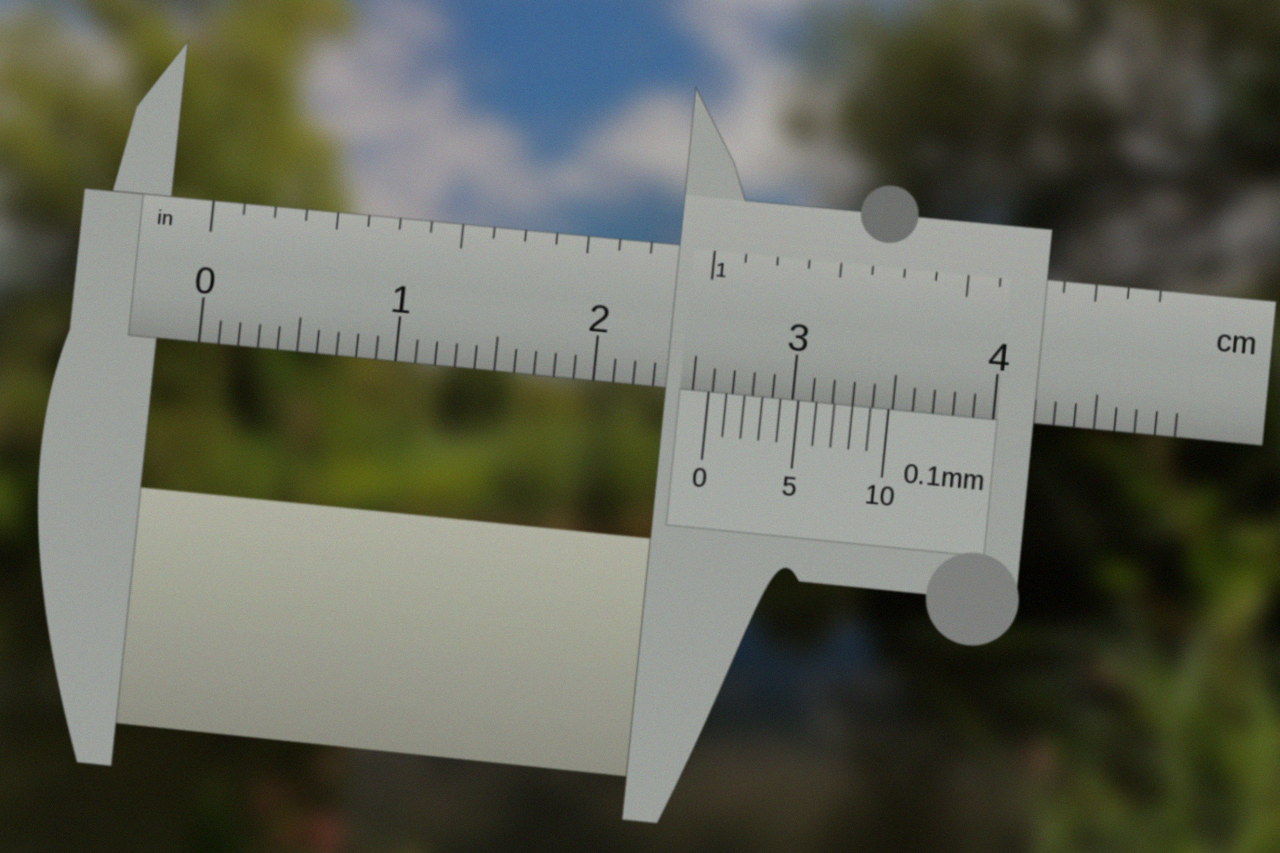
25.8 mm
